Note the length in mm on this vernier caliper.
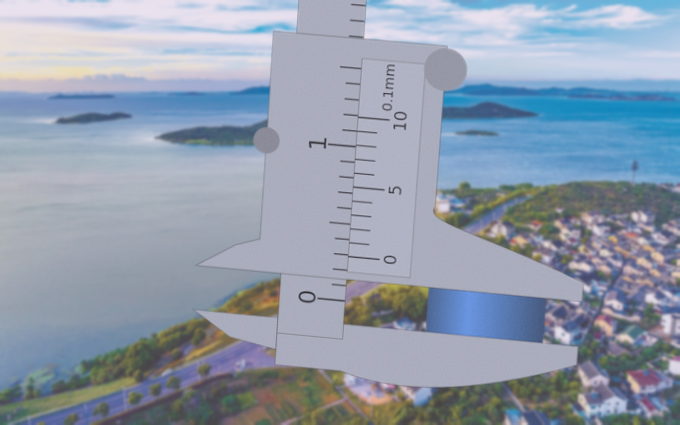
2.9 mm
